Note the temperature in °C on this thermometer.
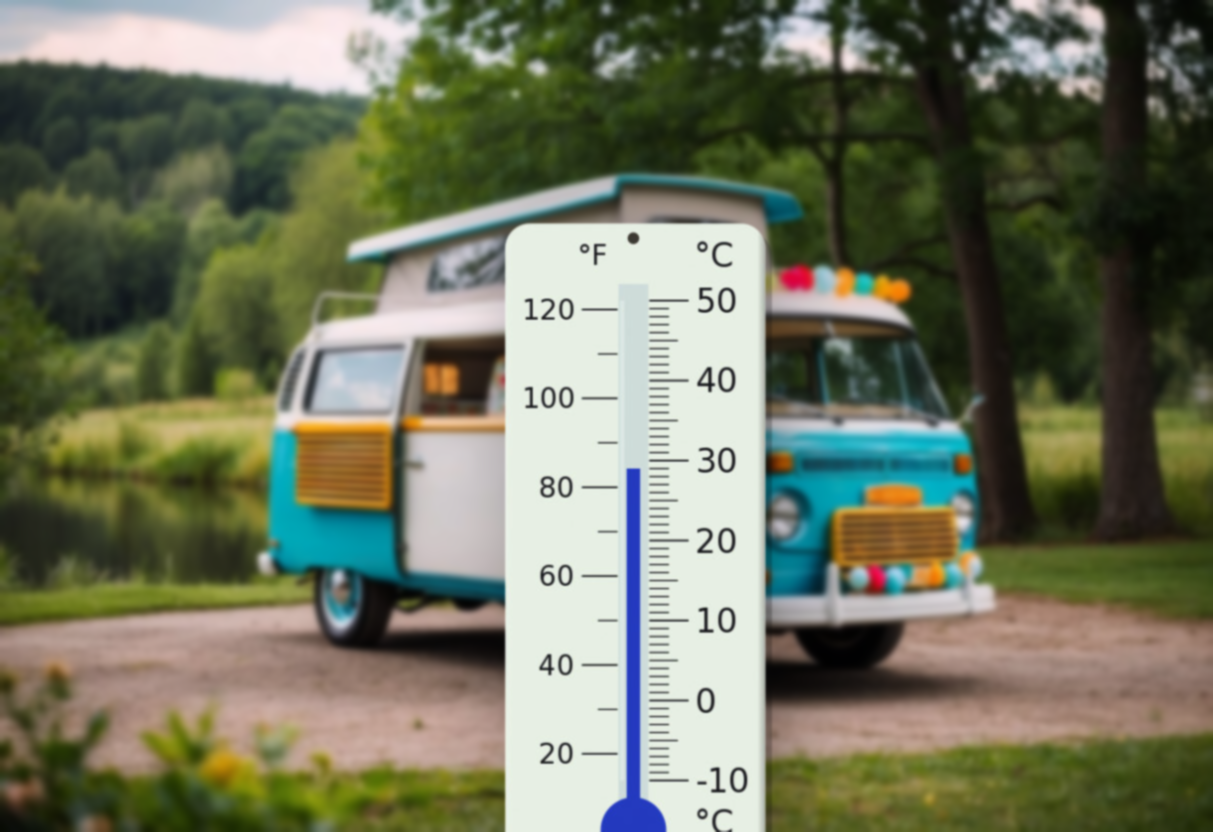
29 °C
